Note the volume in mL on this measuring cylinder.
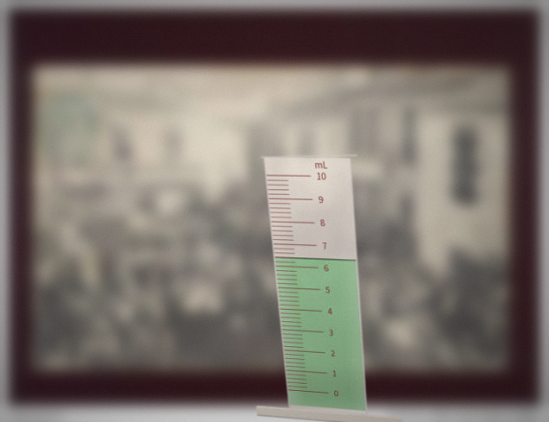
6.4 mL
